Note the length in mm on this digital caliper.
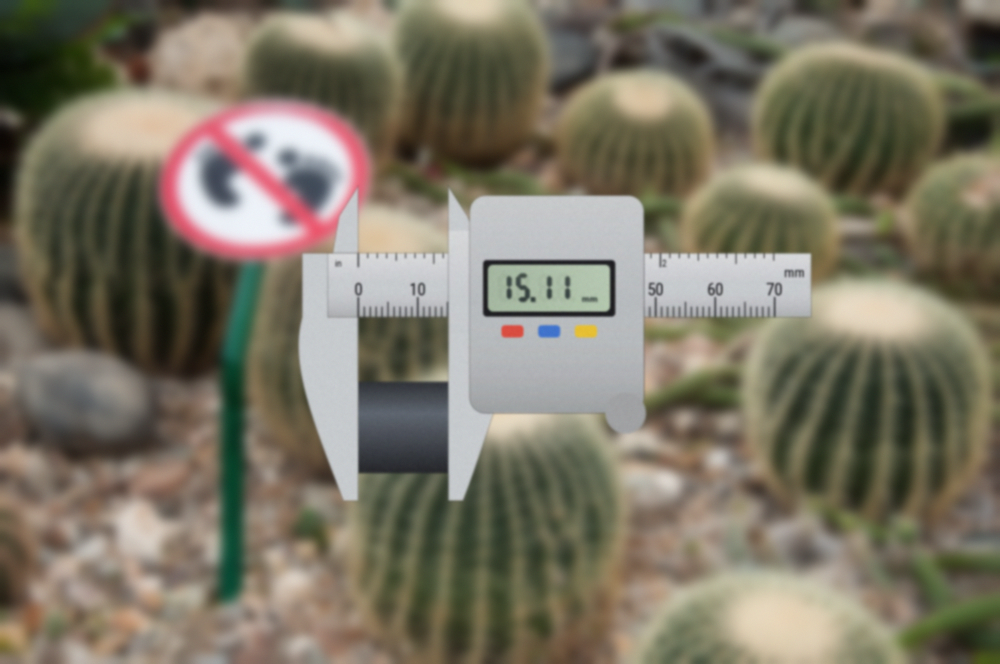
15.11 mm
